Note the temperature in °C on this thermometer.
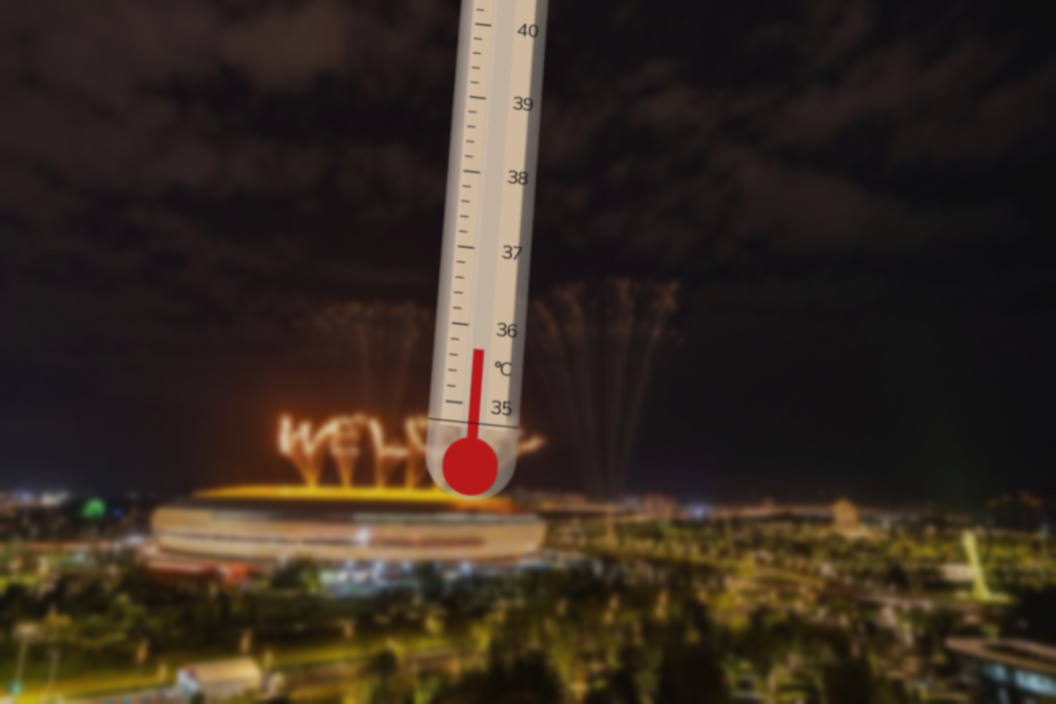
35.7 °C
